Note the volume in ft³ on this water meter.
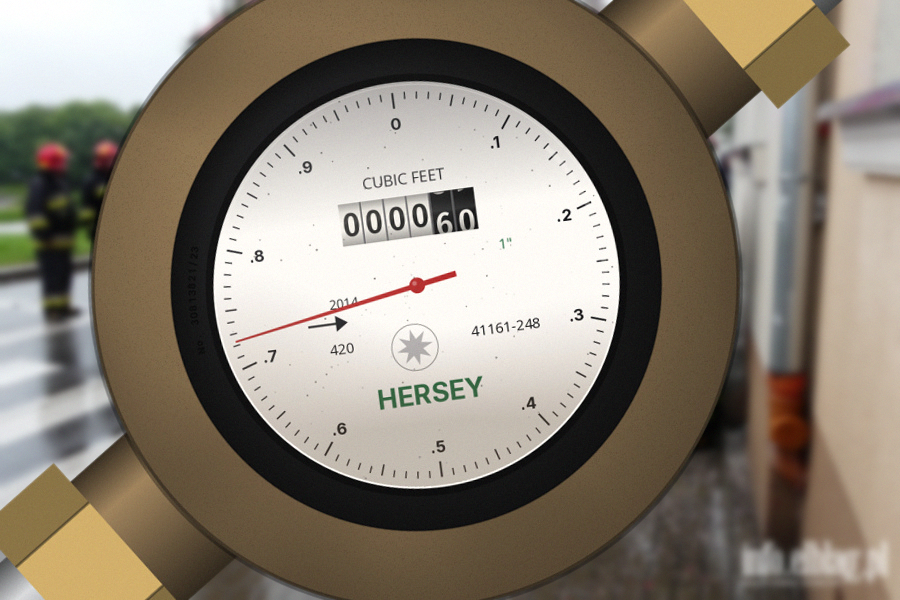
59.72 ft³
